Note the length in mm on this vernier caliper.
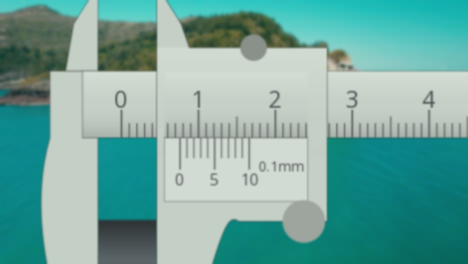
7.6 mm
